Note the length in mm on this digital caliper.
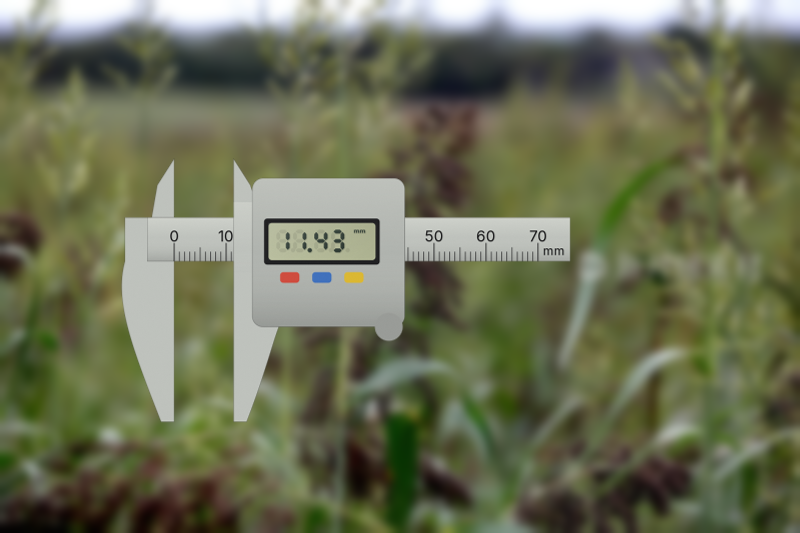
11.43 mm
